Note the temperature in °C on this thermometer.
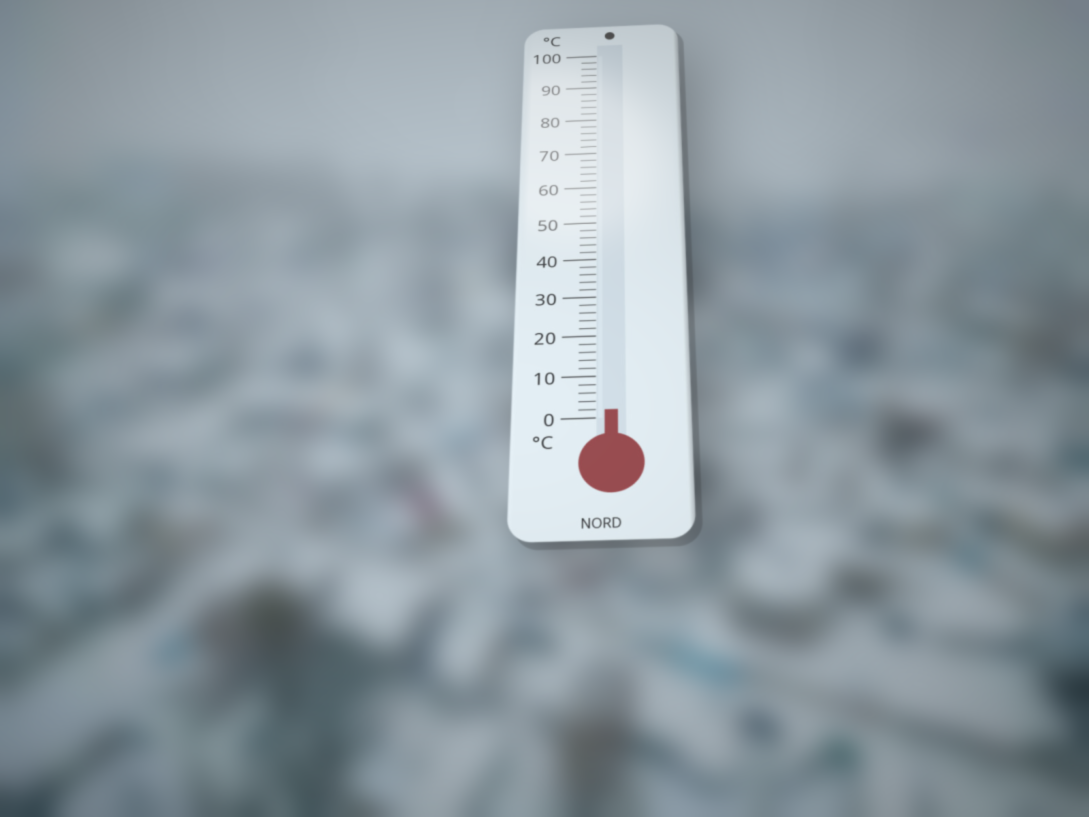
2 °C
